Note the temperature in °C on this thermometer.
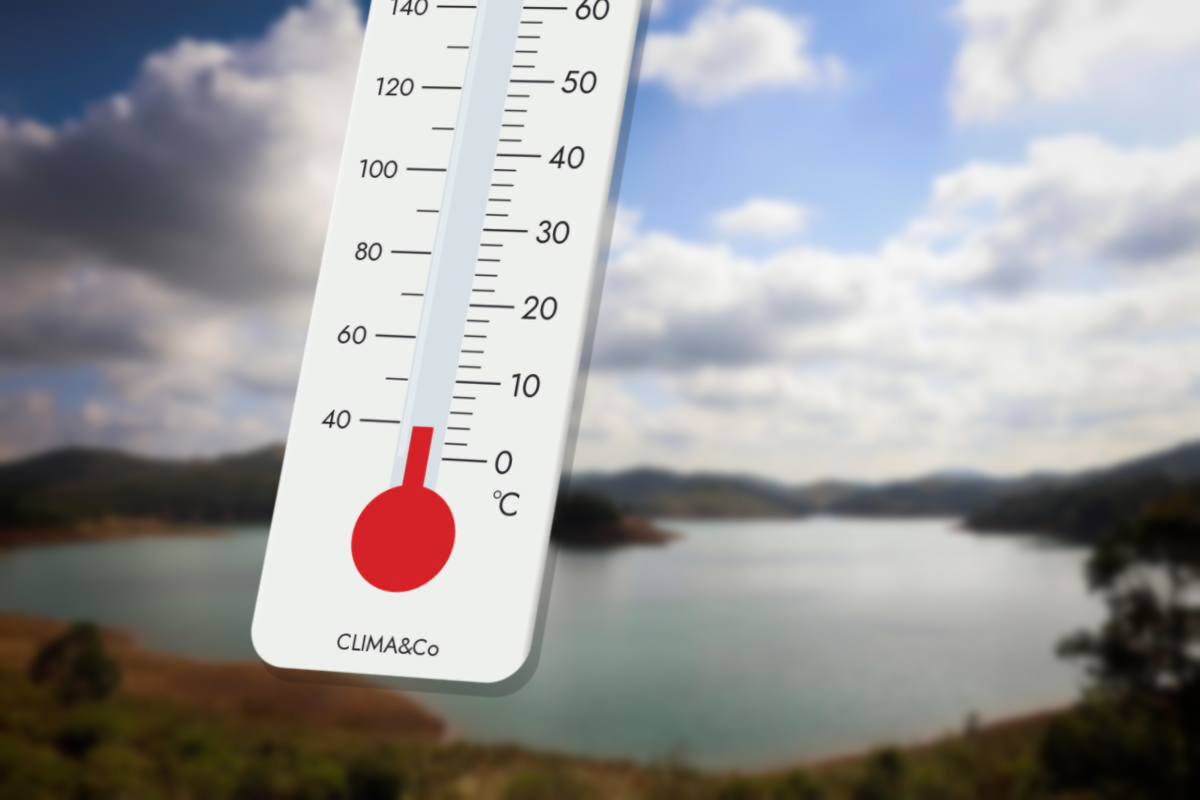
4 °C
